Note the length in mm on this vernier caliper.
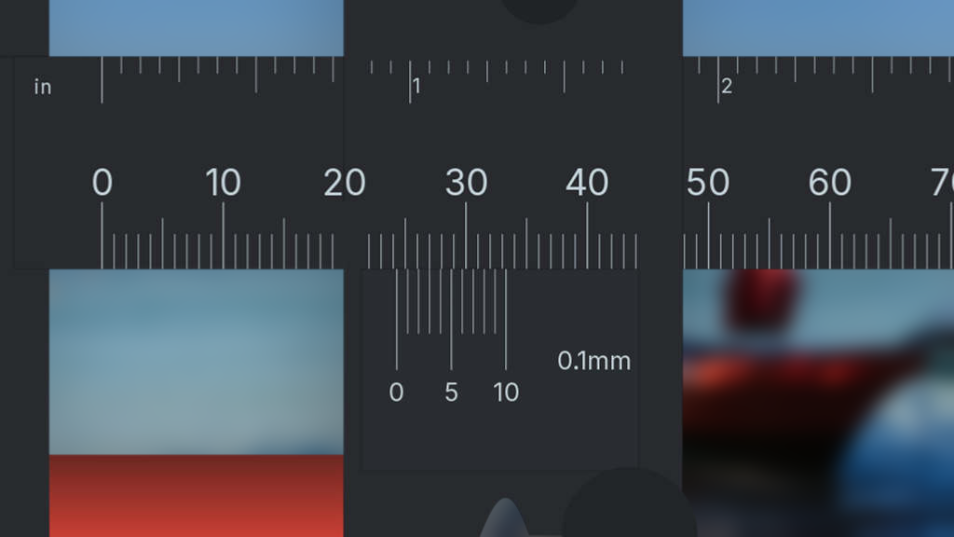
24.3 mm
